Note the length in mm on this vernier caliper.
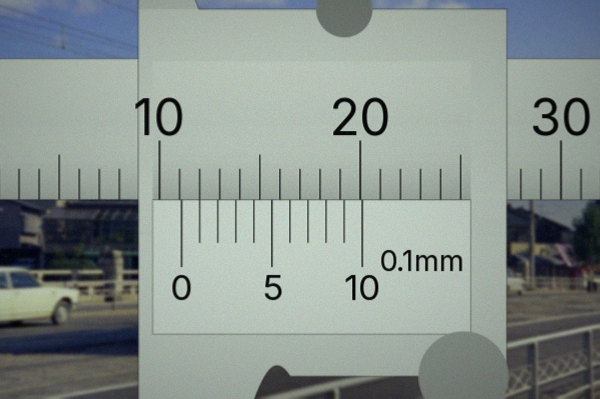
11.1 mm
